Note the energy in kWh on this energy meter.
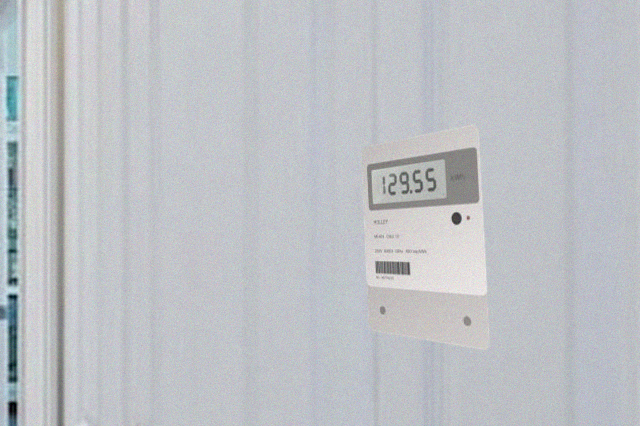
129.55 kWh
